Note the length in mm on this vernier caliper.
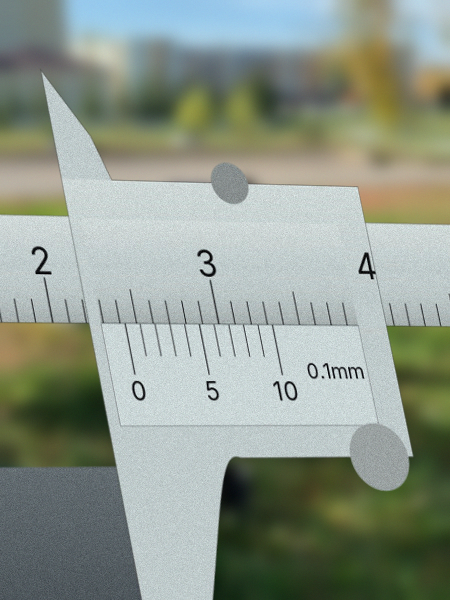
24.3 mm
